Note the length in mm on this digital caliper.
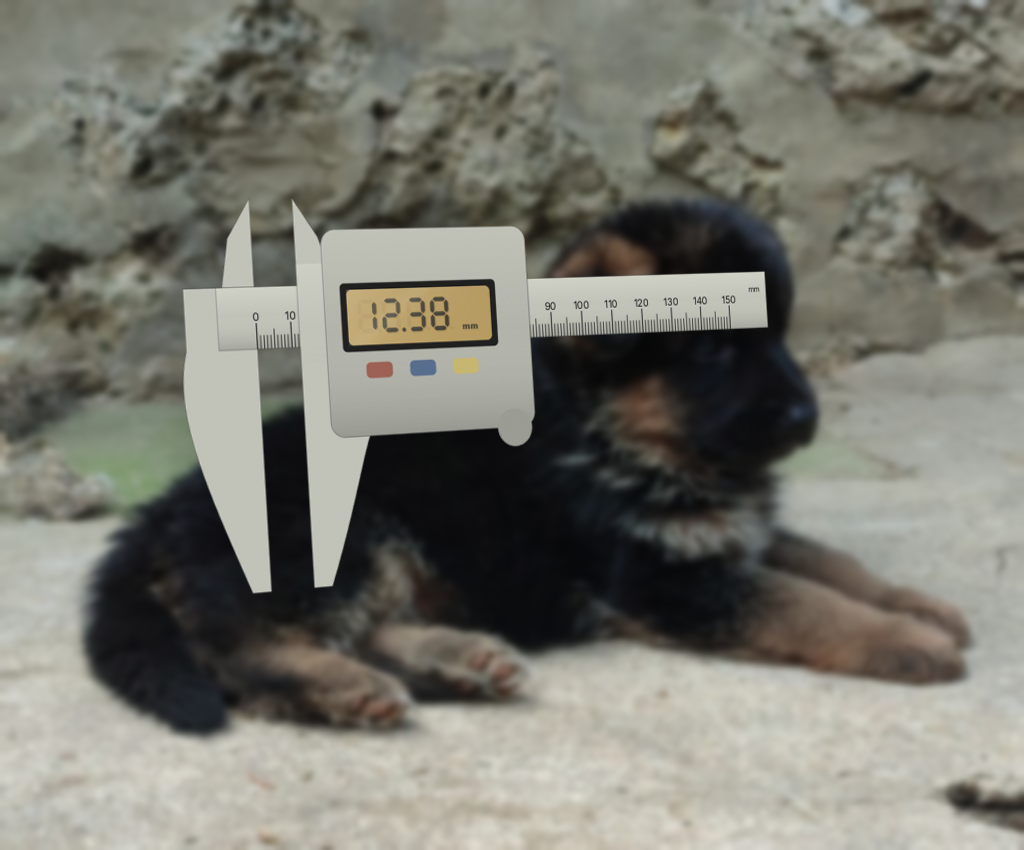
12.38 mm
